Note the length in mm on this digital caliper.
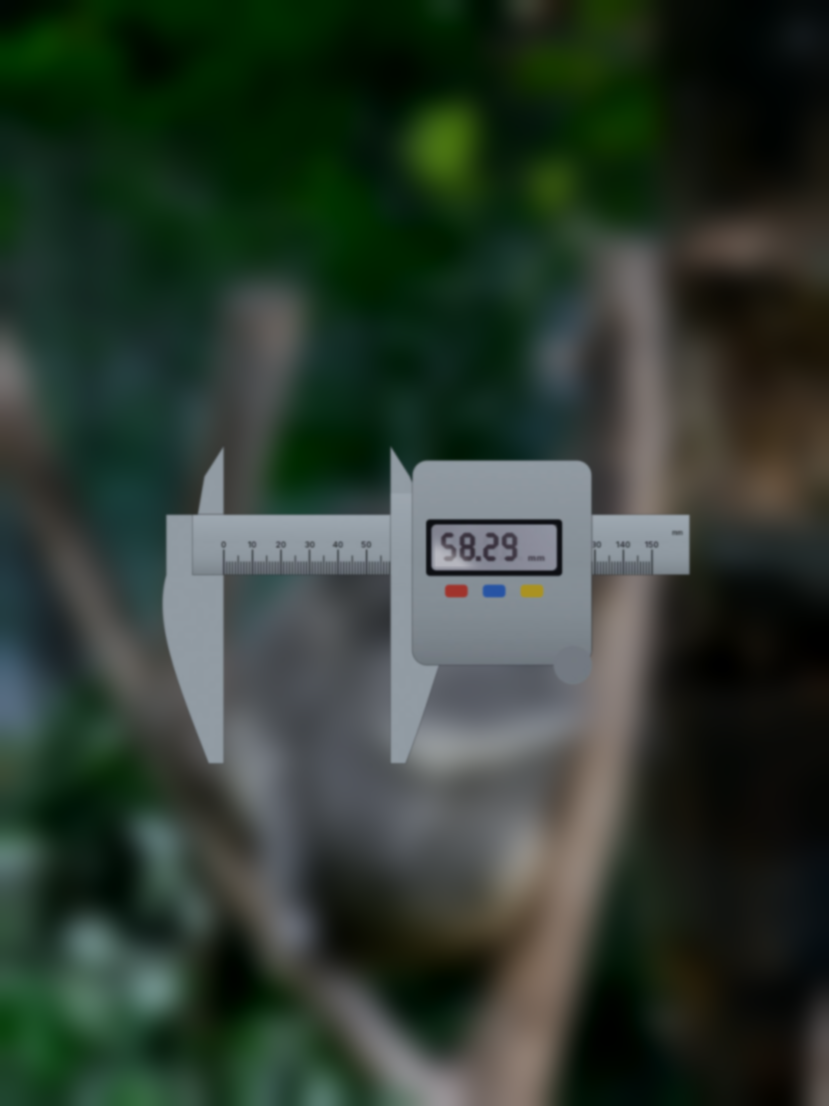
58.29 mm
